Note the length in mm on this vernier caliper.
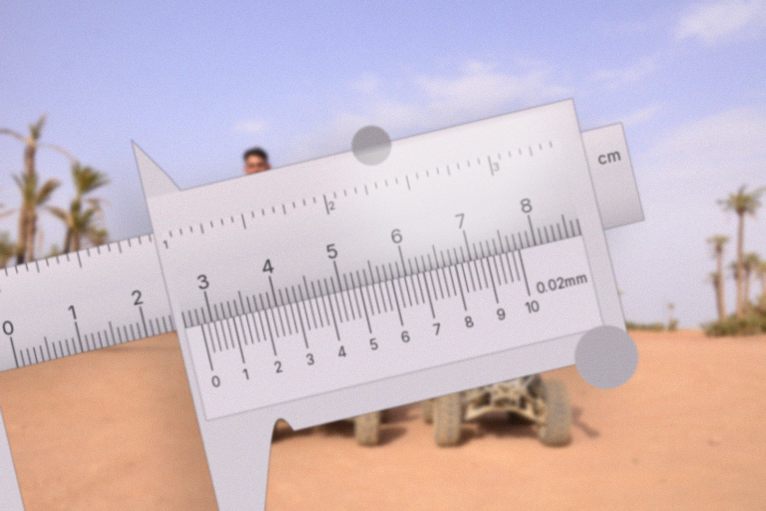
28.4 mm
